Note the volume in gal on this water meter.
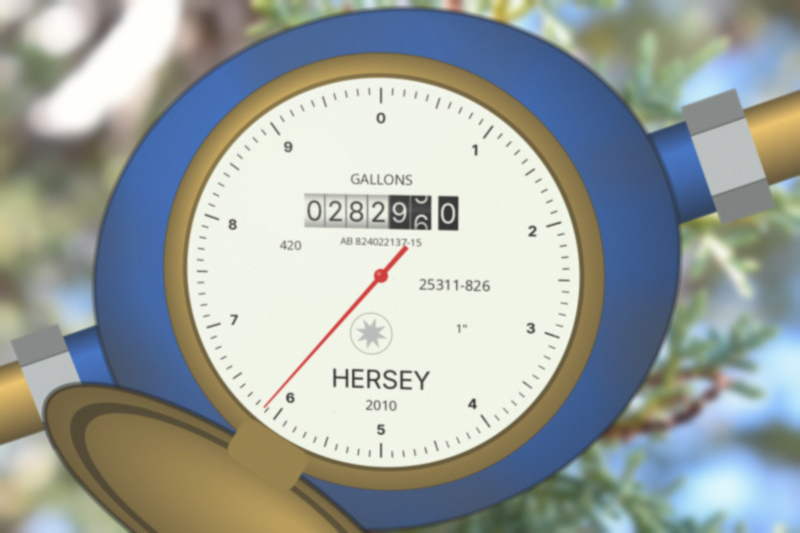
282956.1 gal
